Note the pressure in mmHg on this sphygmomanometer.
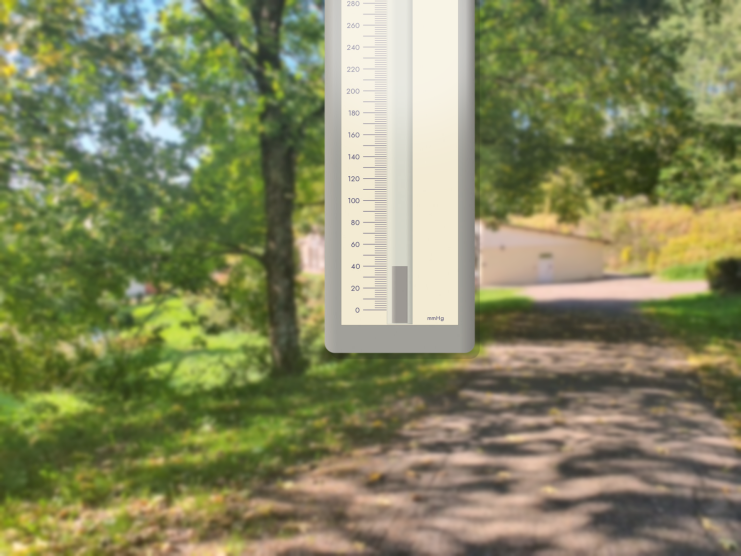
40 mmHg
